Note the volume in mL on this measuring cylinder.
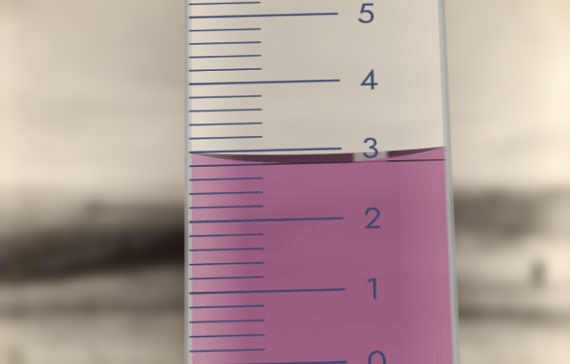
2.8 mL
